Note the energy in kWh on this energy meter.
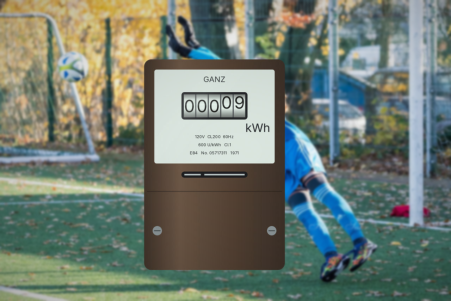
9 kWh
